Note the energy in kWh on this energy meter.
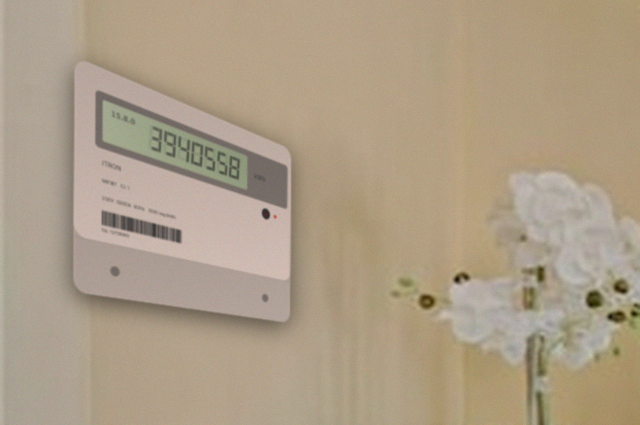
3940558 kWh
